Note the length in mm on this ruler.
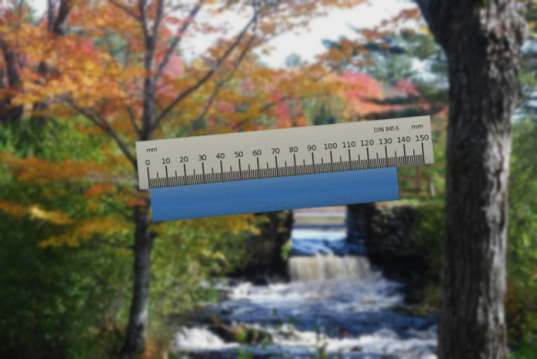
135 mm
